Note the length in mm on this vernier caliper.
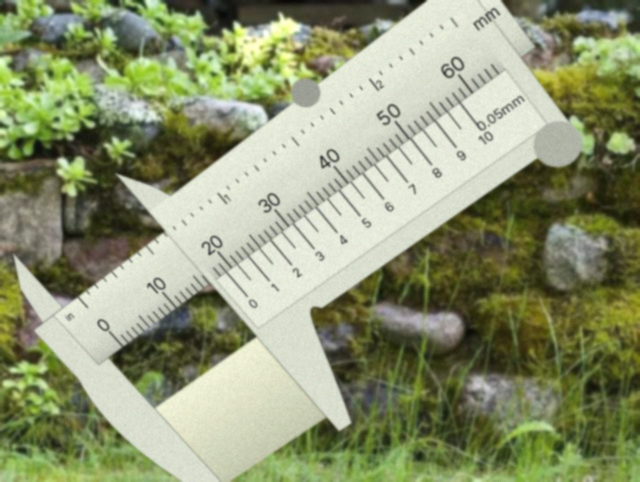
19.0 mm
